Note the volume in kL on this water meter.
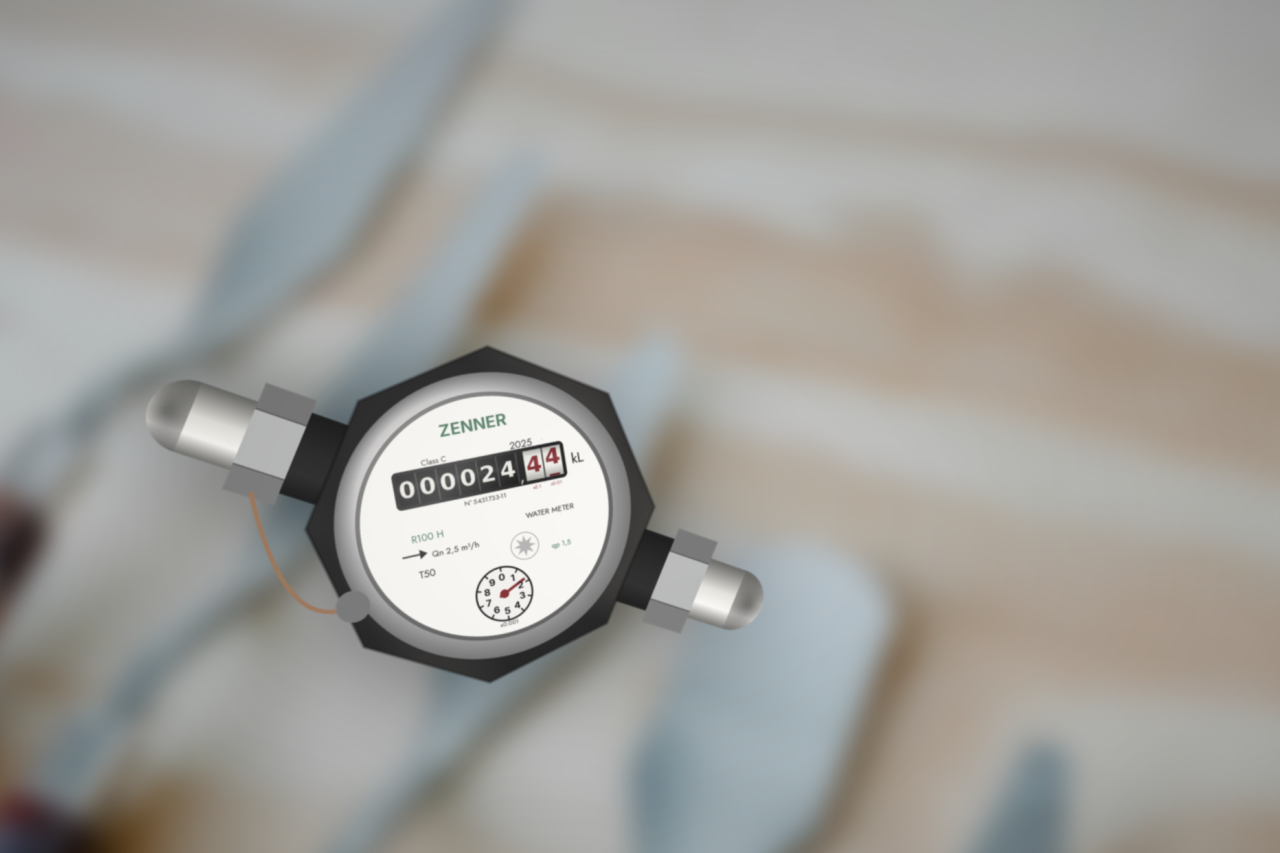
24.441 kL
